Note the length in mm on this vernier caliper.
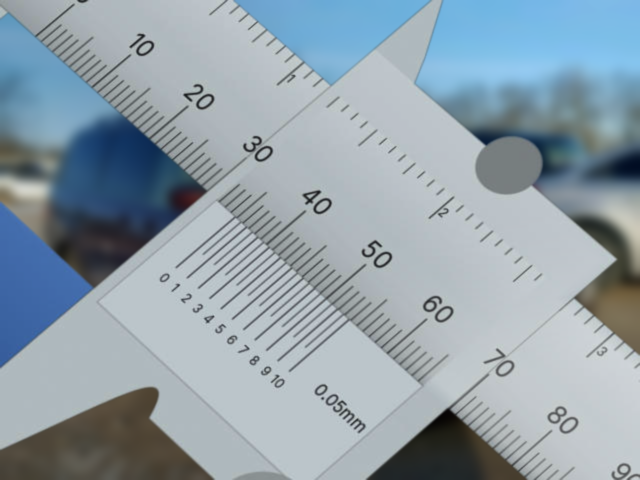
34.8 mm
